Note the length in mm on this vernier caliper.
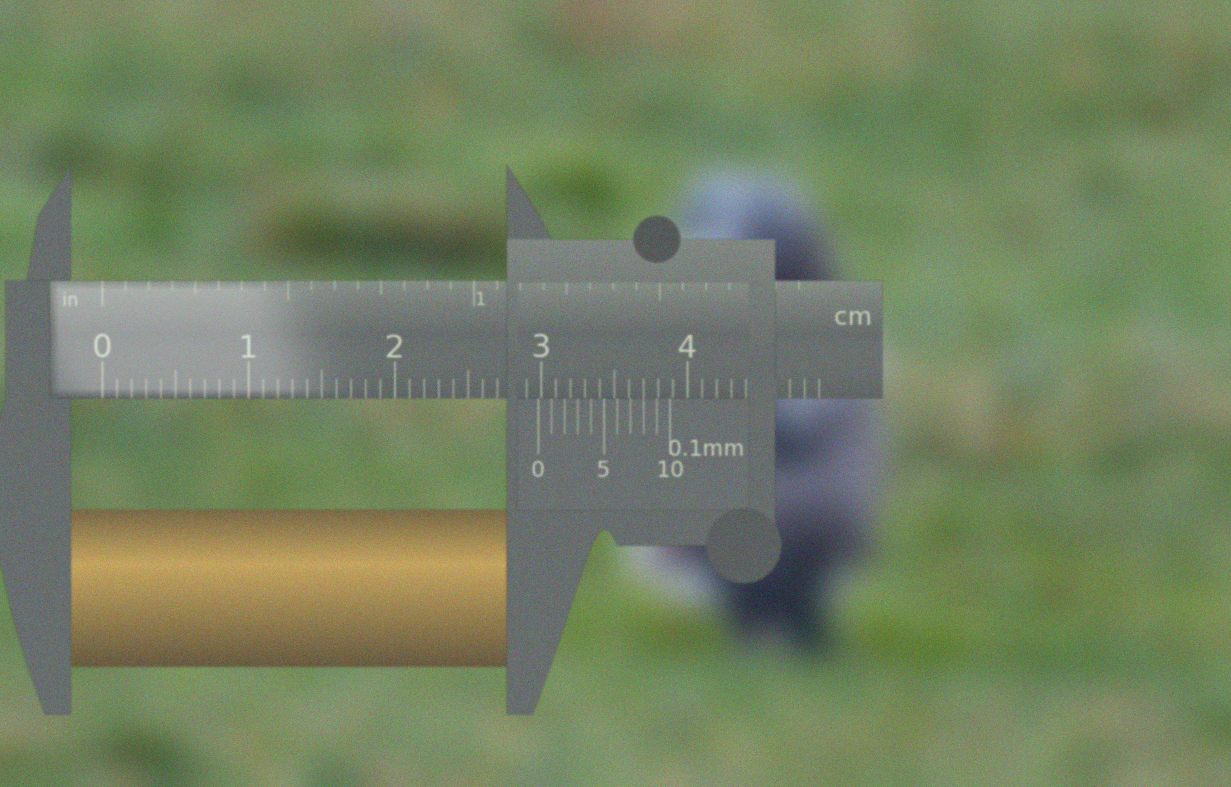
29.8 mm
